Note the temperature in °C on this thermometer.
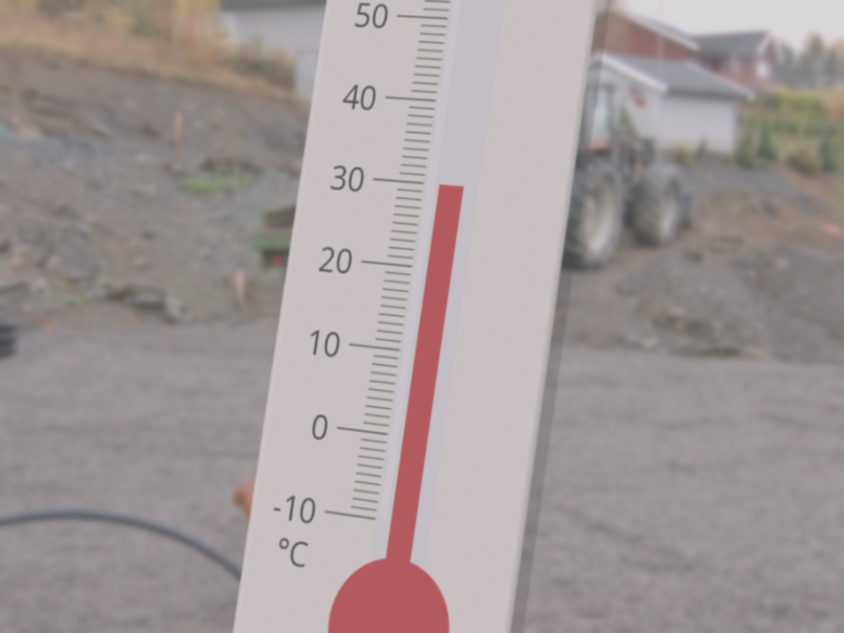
30 °C
